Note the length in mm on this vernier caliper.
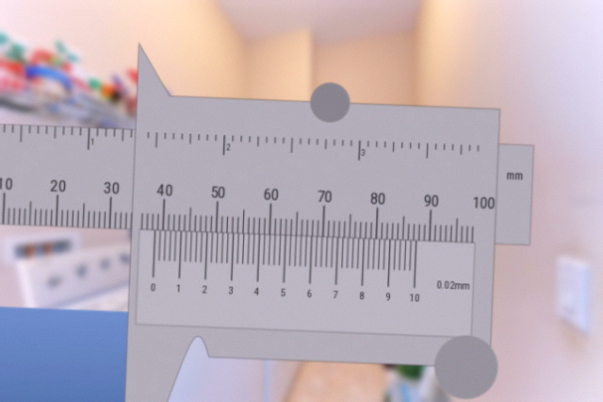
38.5 mm
